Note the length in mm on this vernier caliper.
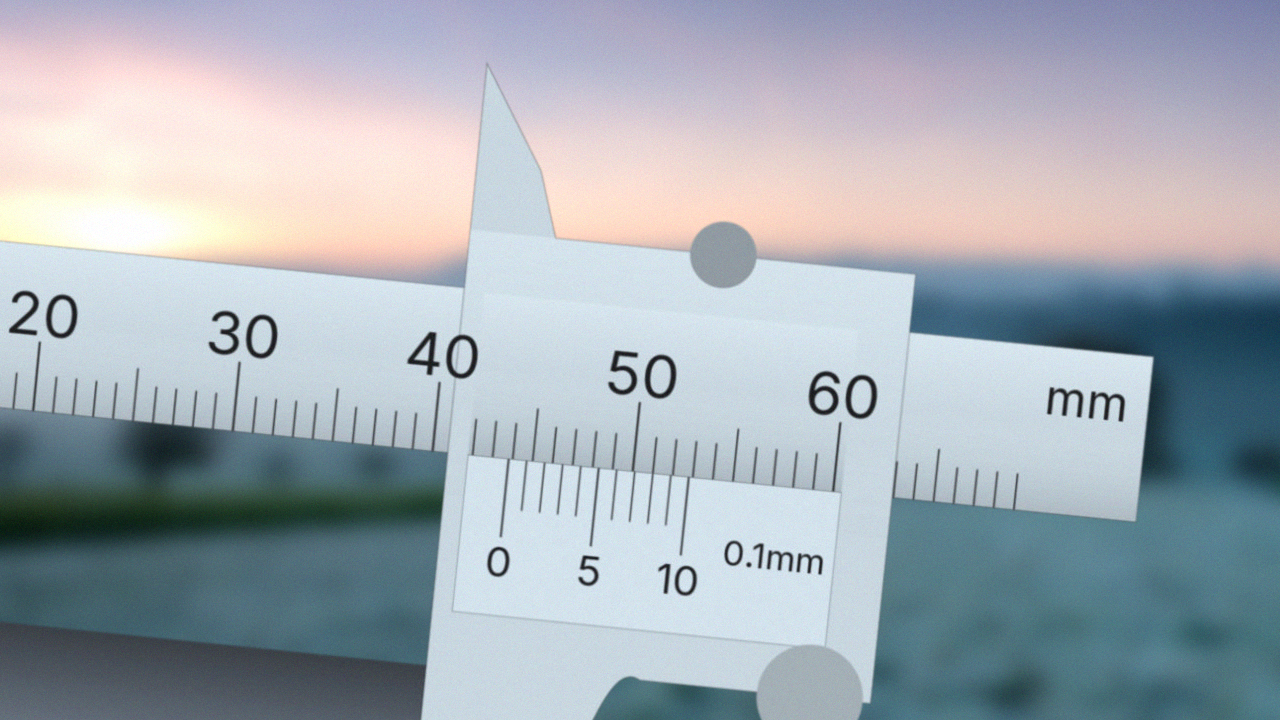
43.8 mm
